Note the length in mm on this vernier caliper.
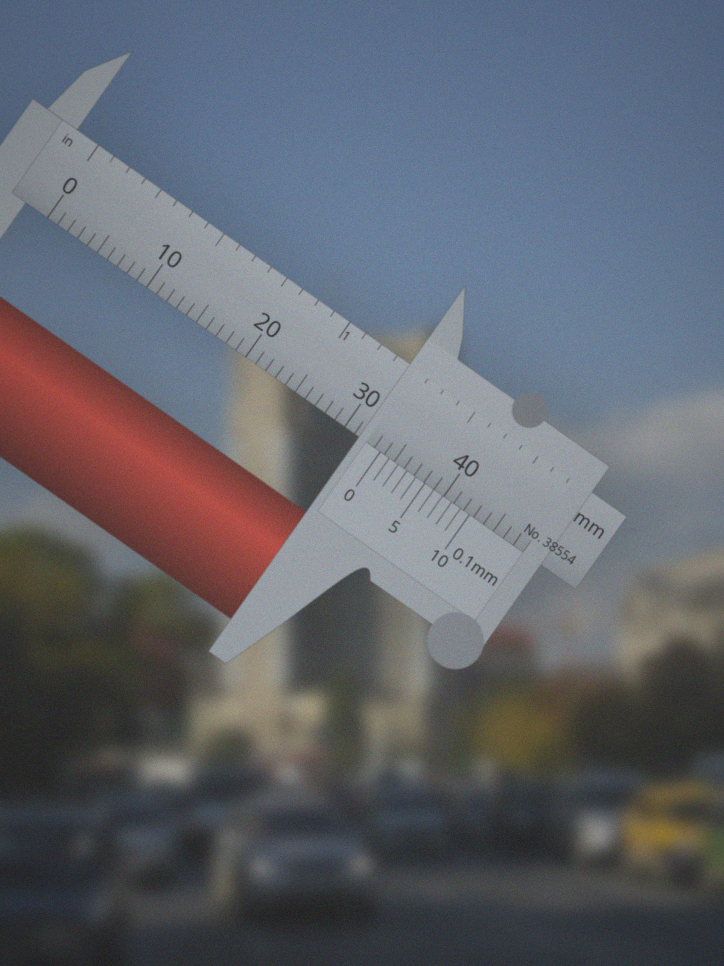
33.6 mm
